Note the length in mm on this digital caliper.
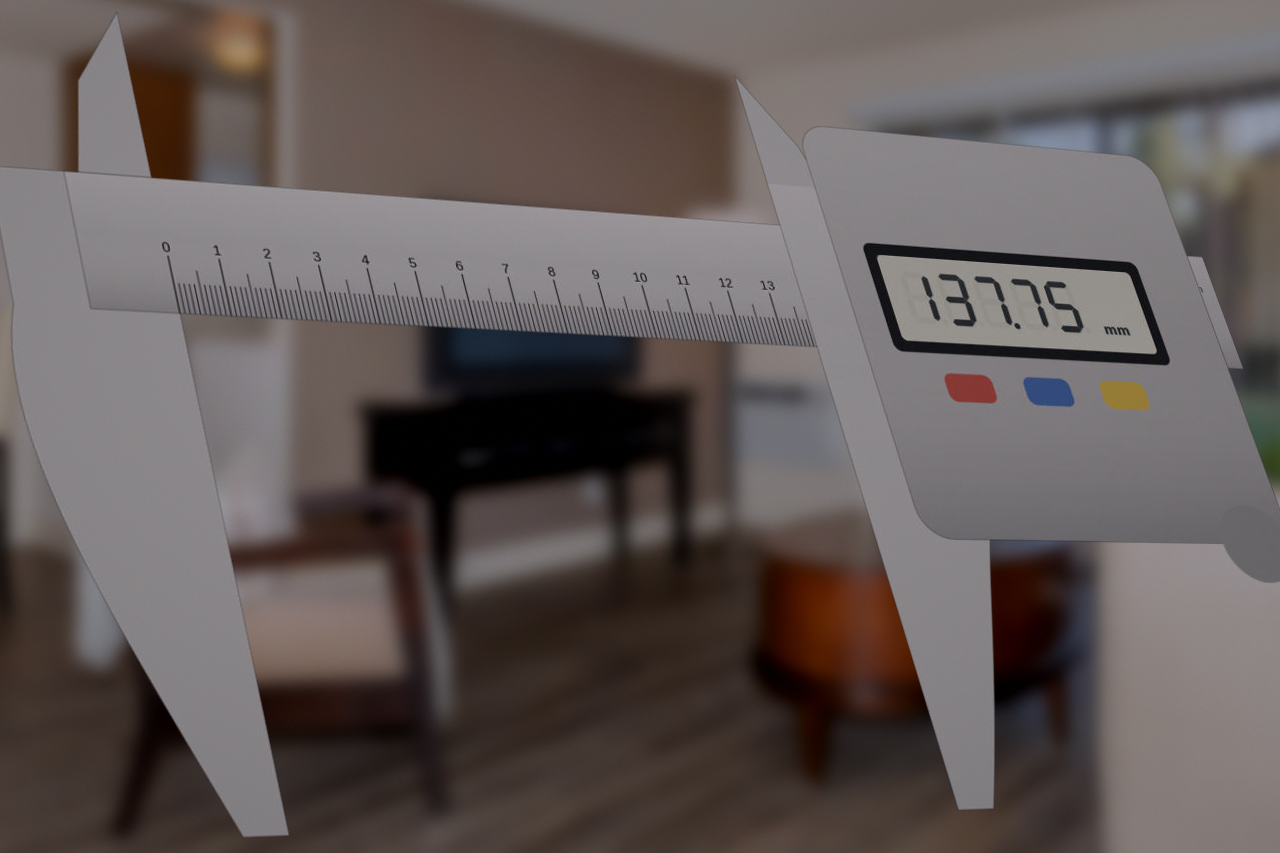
137.75 mm
